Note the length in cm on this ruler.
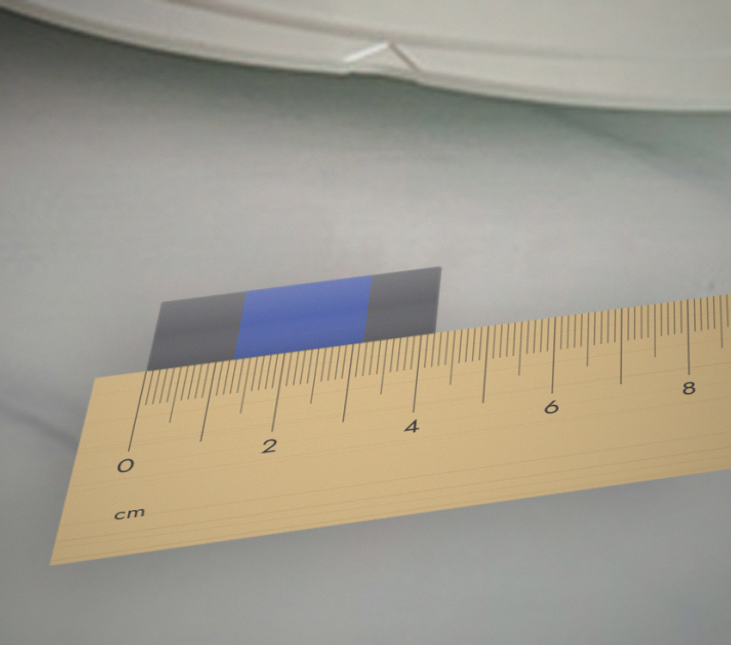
4.2 cm
